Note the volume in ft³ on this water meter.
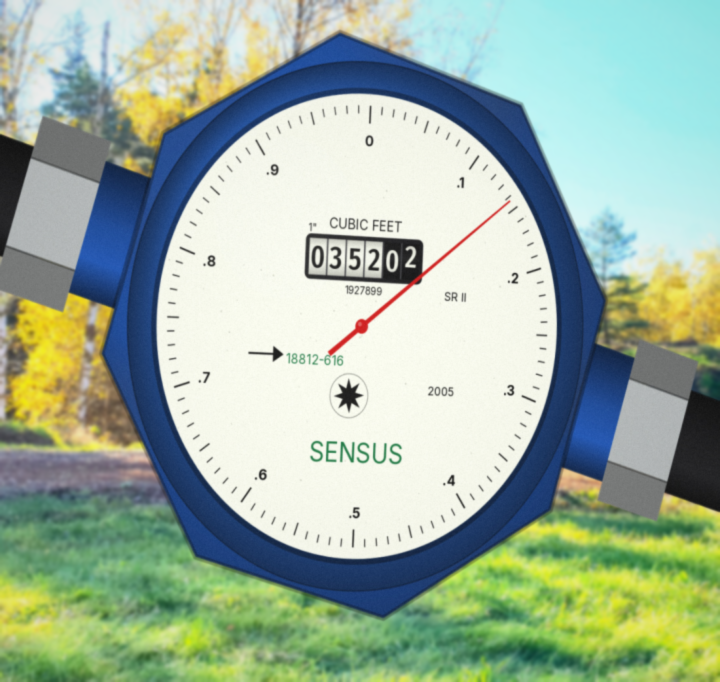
35202.14 ft³
